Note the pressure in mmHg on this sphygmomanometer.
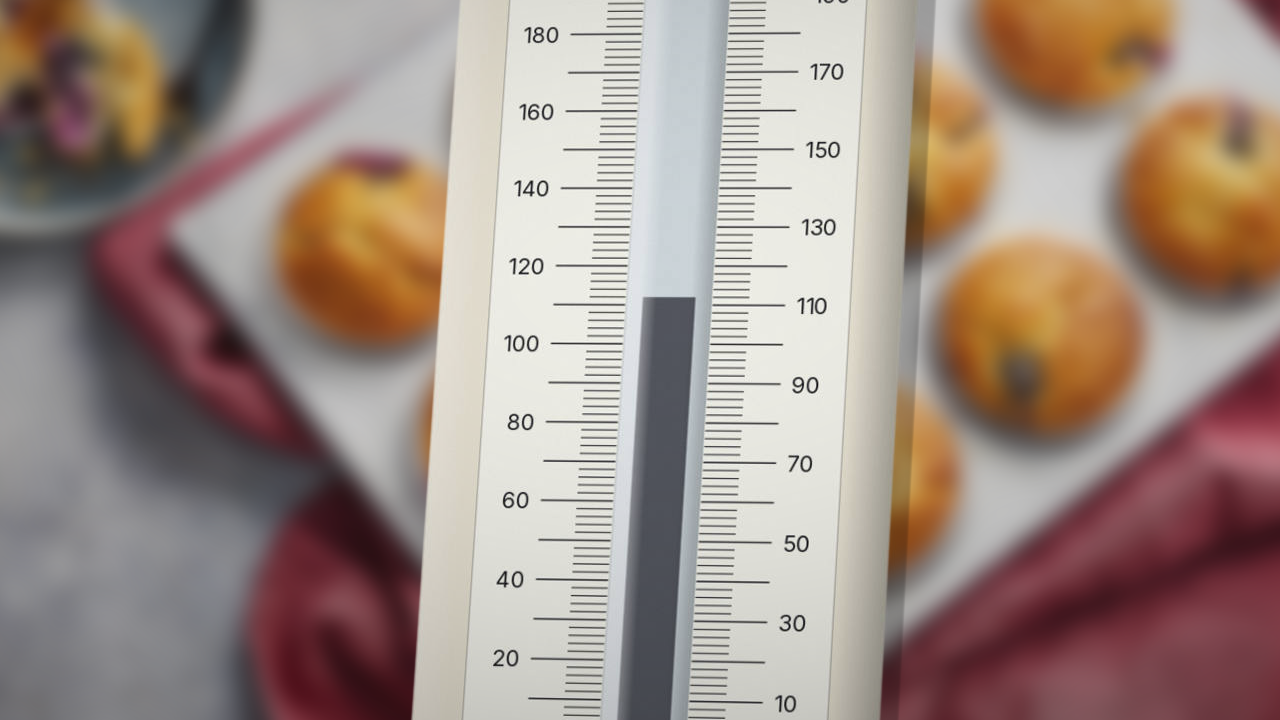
112 mmHg
